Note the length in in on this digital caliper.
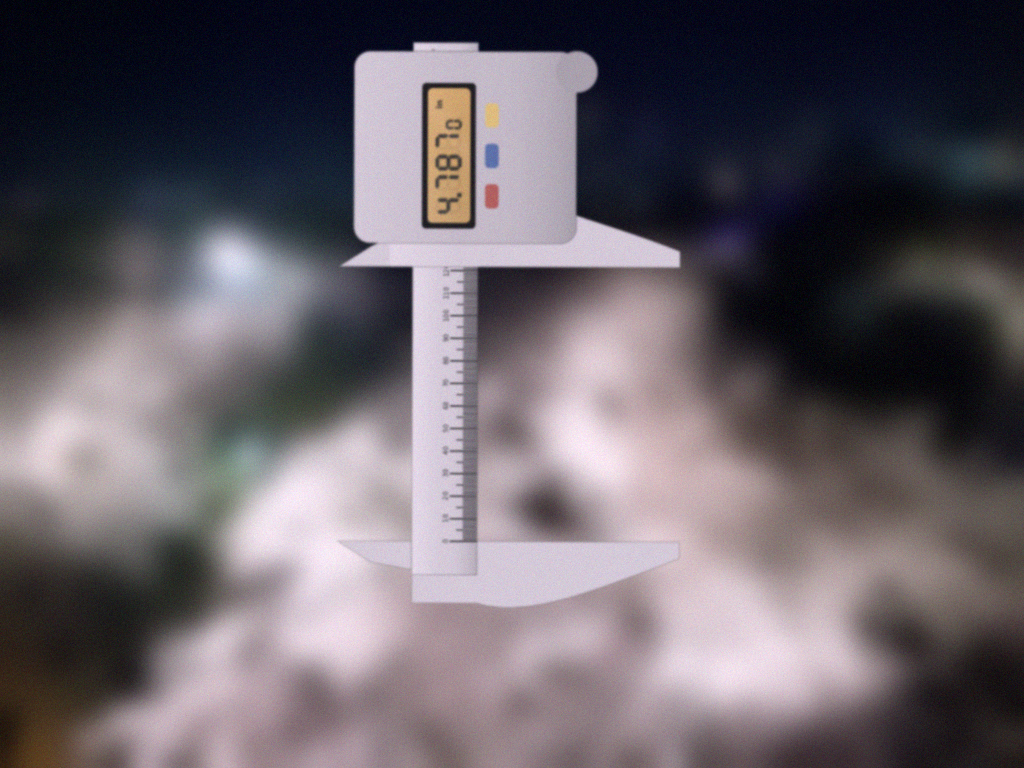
4.7870 in
